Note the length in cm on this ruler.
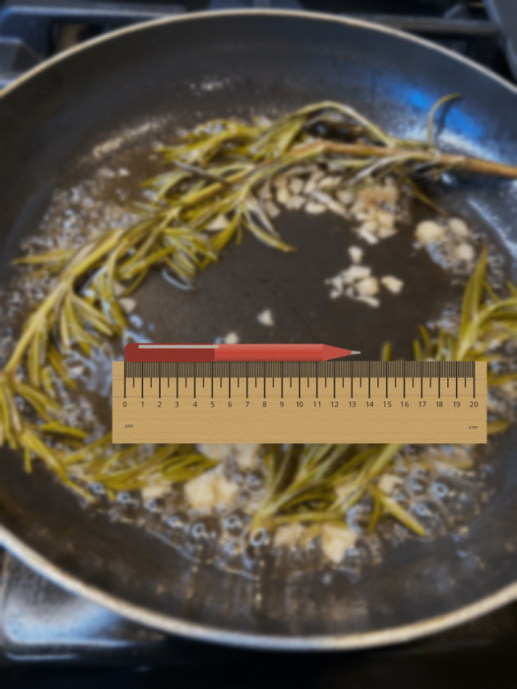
13.5 cm
